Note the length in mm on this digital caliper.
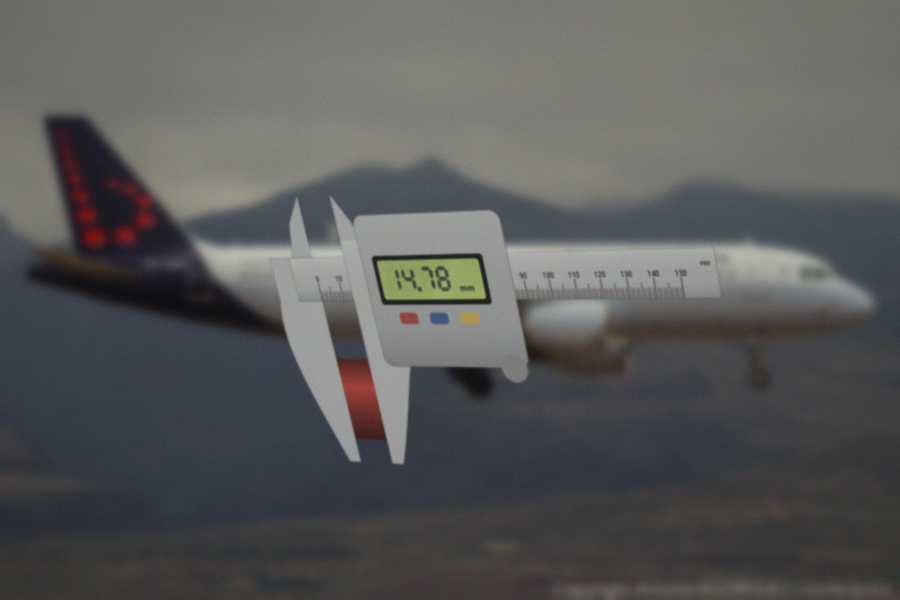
14.78 mm
